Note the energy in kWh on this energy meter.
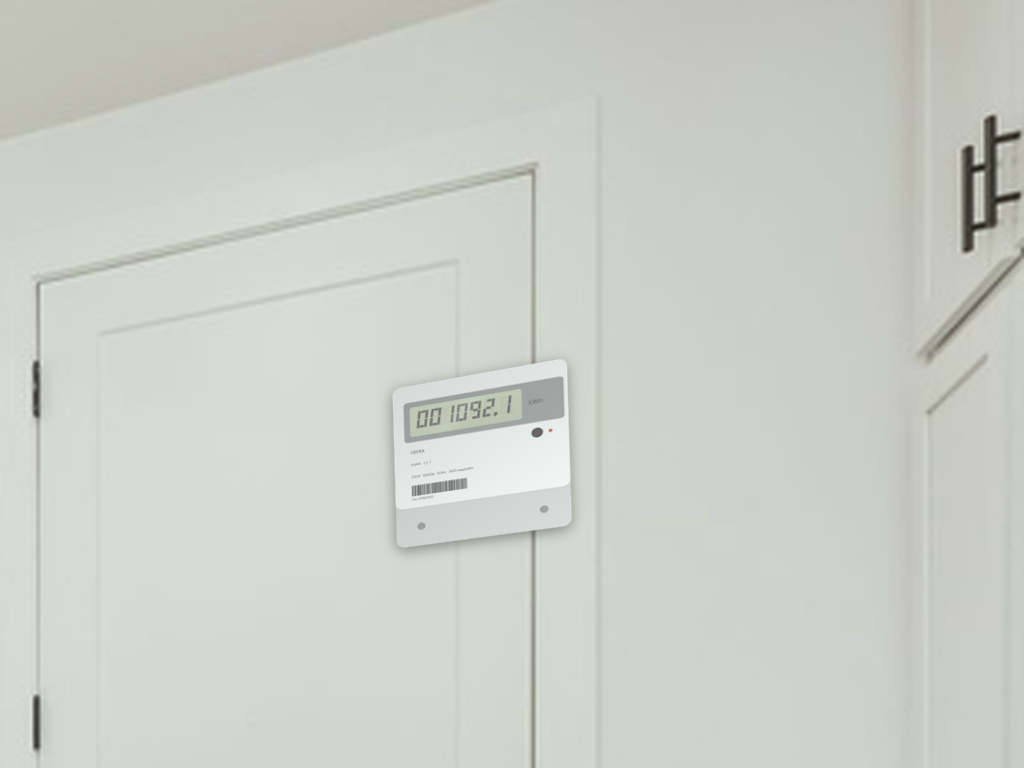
1092.1 kWh
